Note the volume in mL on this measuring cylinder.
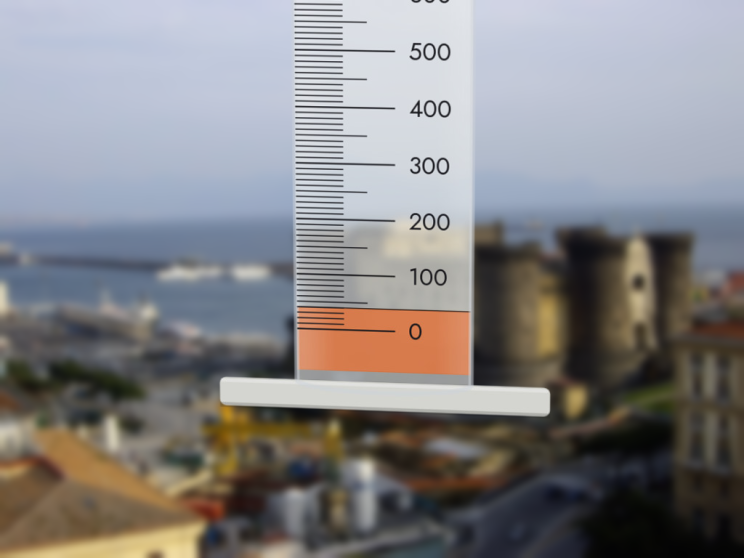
40 mL
